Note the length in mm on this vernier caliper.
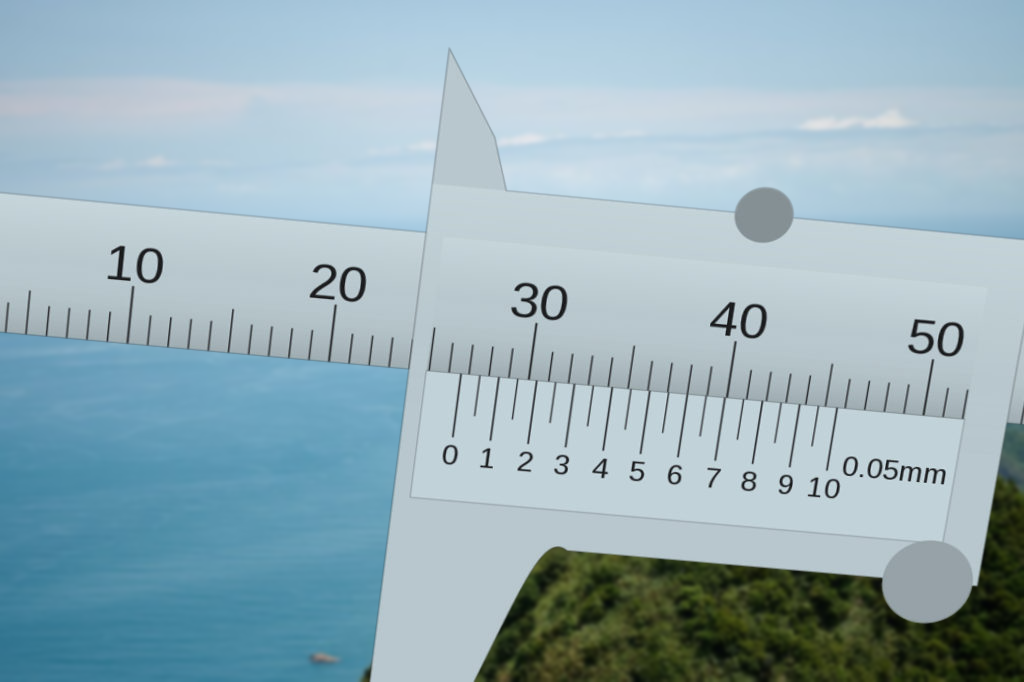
26.6 mm
